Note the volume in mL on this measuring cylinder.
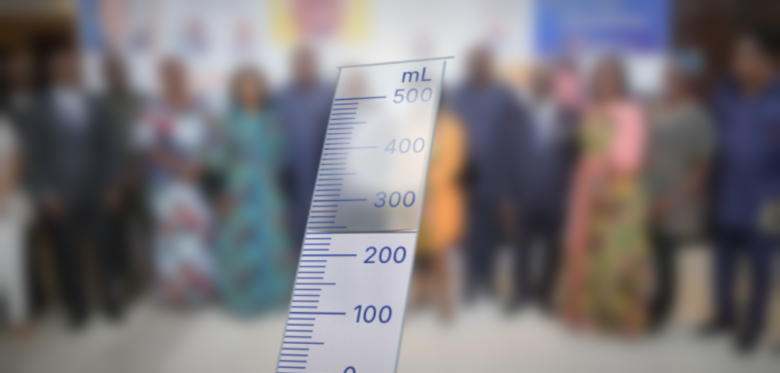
240 mL
